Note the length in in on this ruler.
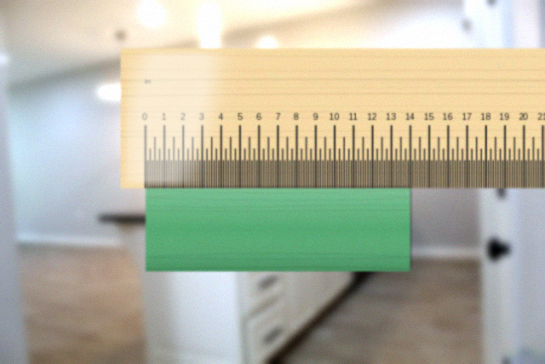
14 in
